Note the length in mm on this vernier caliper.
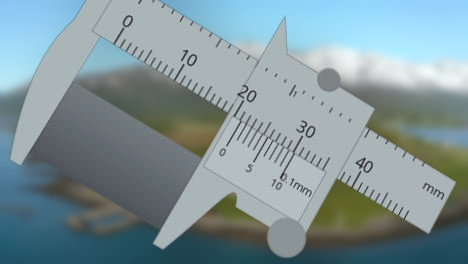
21.2 mm
